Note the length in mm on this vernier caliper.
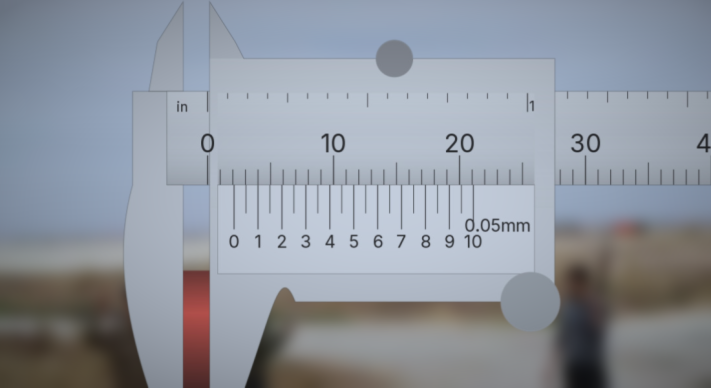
2.1 mm
